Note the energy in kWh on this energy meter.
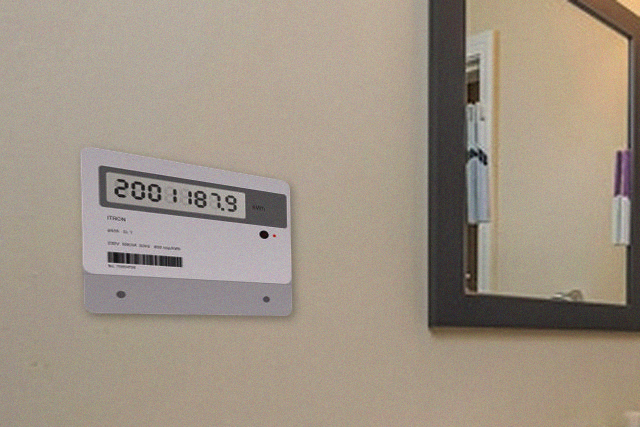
2001187.9 kWh
